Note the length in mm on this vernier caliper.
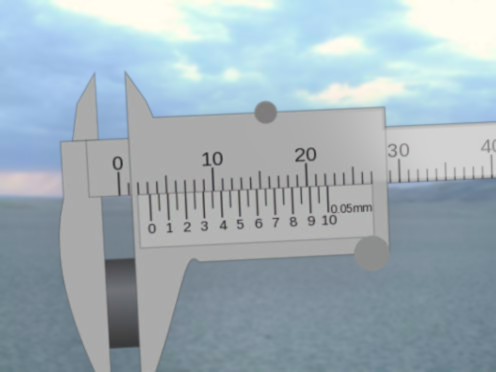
3.2 mm
